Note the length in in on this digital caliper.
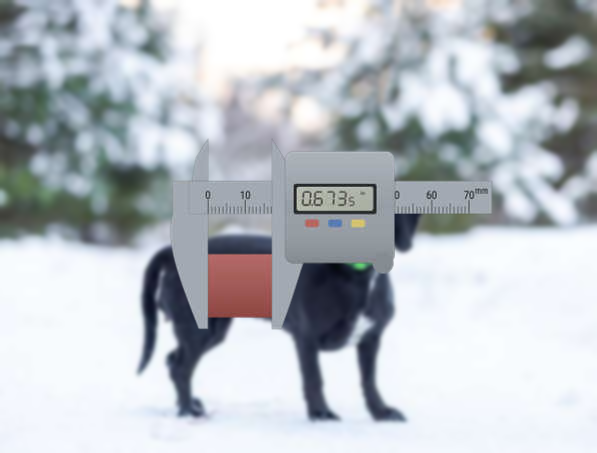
0.6735 in
